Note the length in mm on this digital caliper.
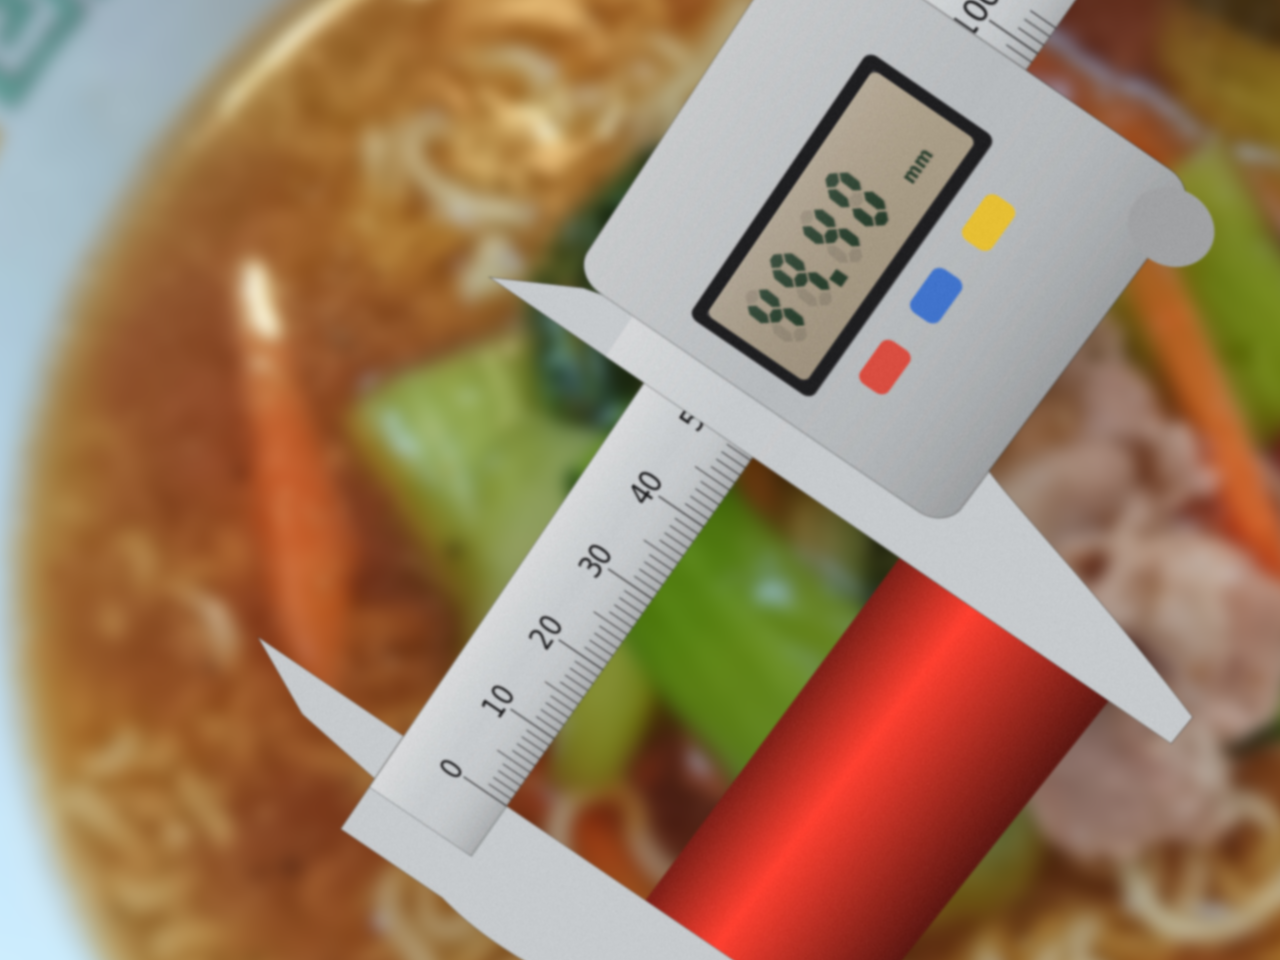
49.40 mm
